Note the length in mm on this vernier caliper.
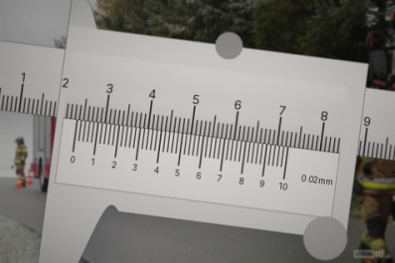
23.5 mm
